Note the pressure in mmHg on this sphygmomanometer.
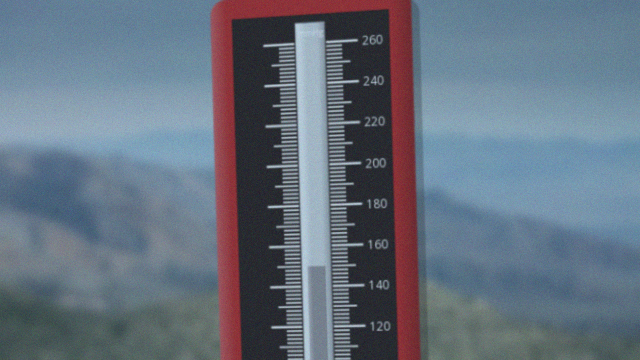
150 mmHg
